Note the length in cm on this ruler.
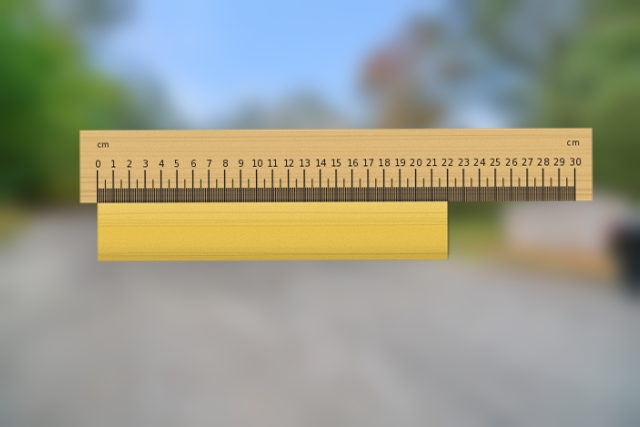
22 cm
